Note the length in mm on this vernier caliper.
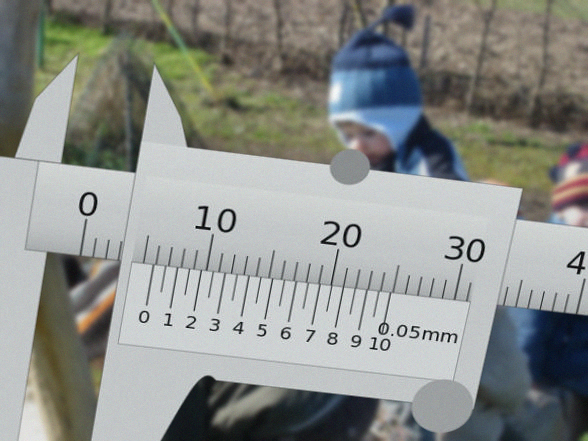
5.8 mm
